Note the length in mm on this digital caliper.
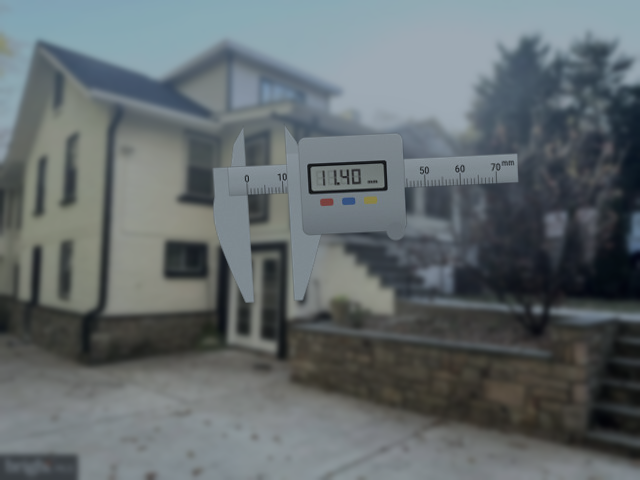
11.40 mm
